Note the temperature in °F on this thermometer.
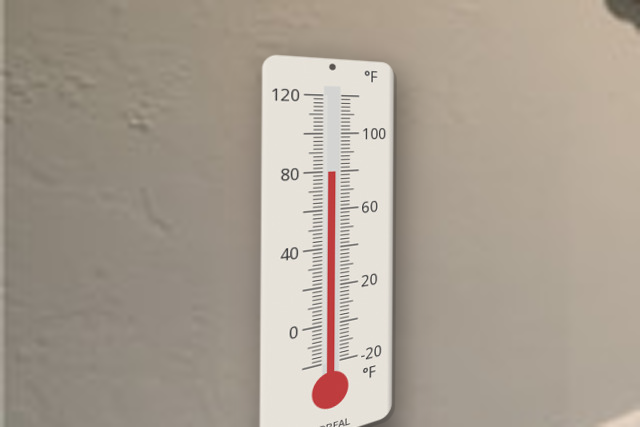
80 °F
